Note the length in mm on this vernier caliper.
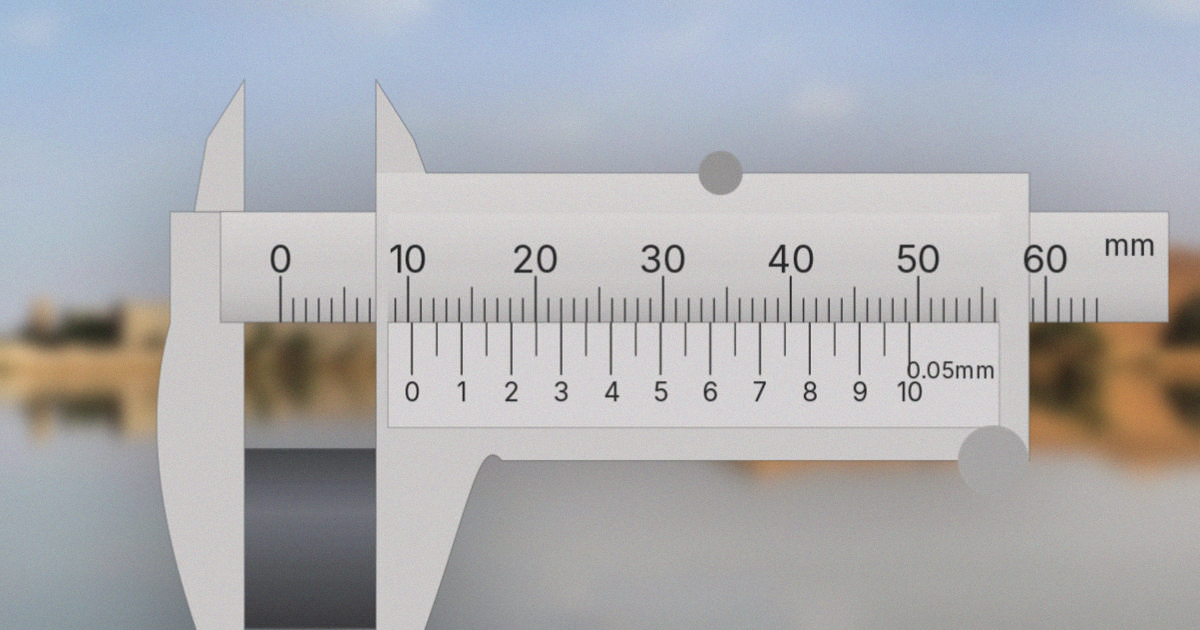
10.3 mm
